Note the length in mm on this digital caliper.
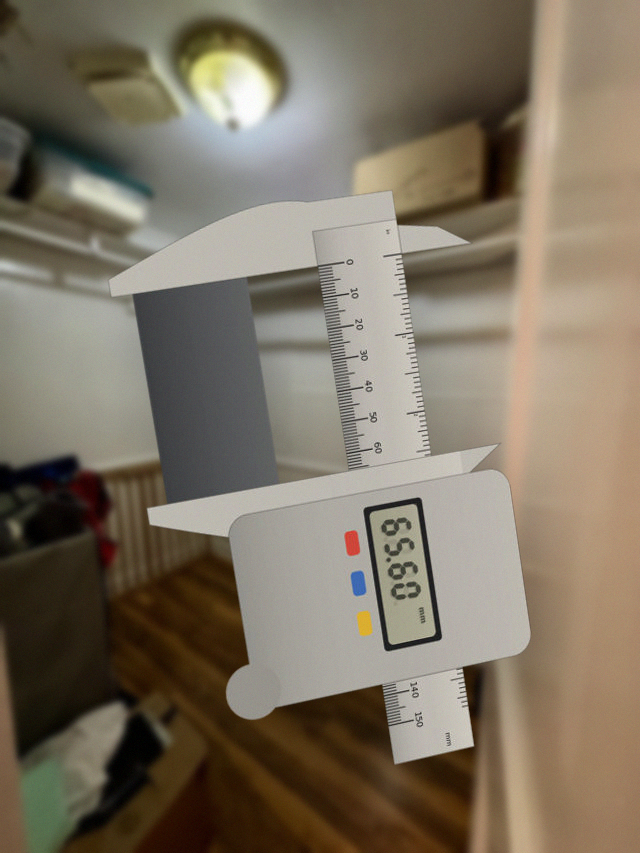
65.60 mm
